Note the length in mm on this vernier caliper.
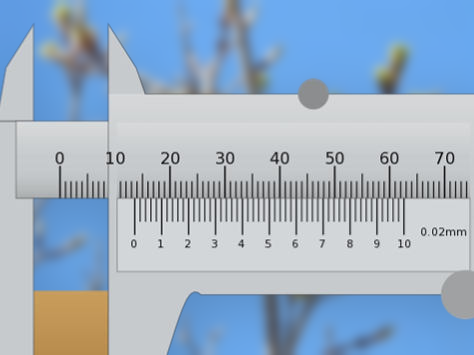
13.6 mm
